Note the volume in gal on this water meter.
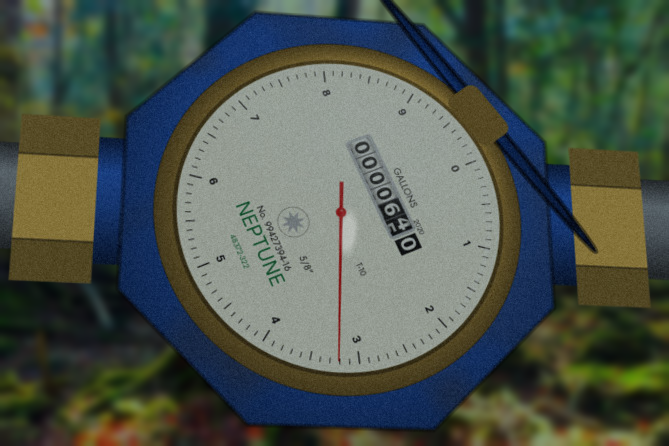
643.2 gal
